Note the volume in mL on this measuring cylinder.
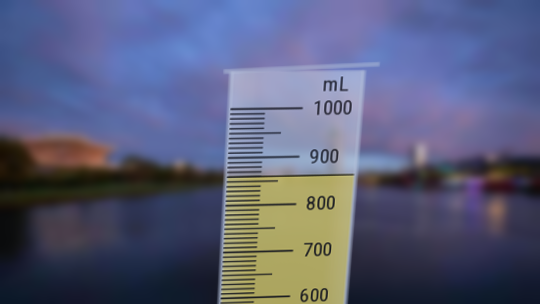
860 mL
